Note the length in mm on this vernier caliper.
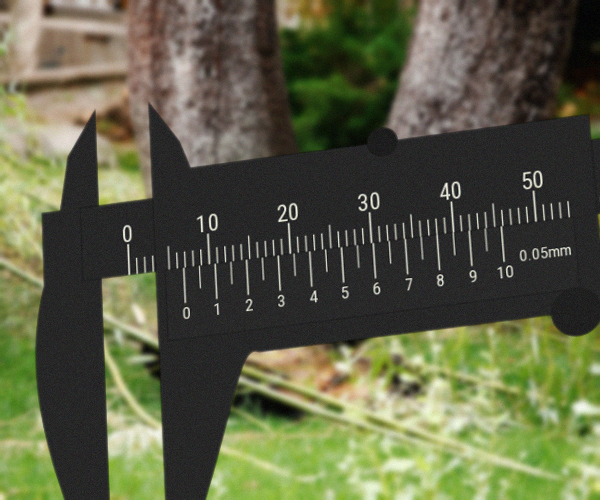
6.8 mm
